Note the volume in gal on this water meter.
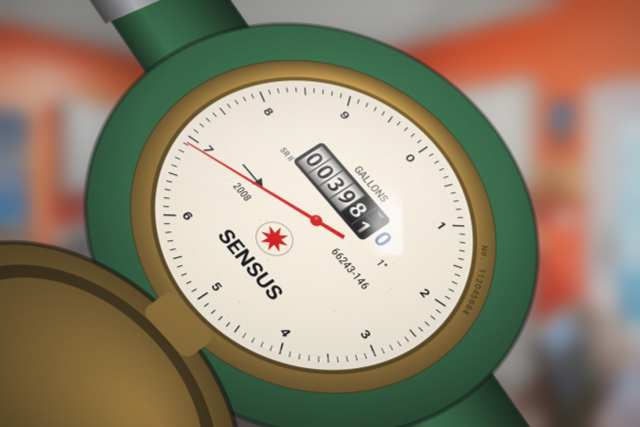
39806.9 gal
